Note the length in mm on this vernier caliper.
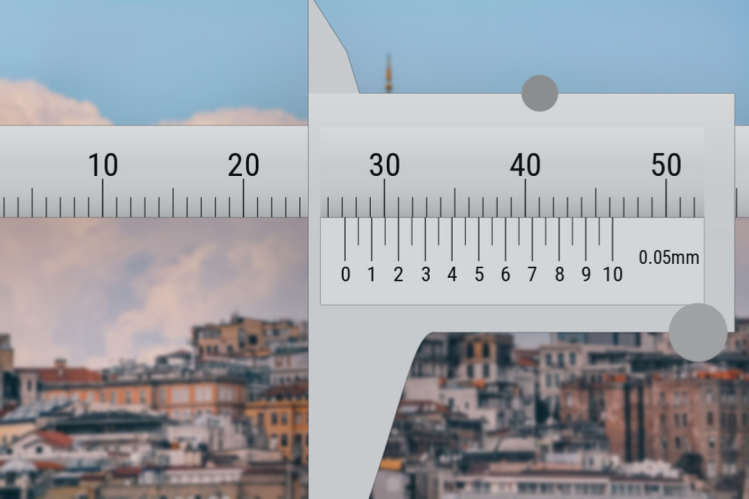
27.2 mm
